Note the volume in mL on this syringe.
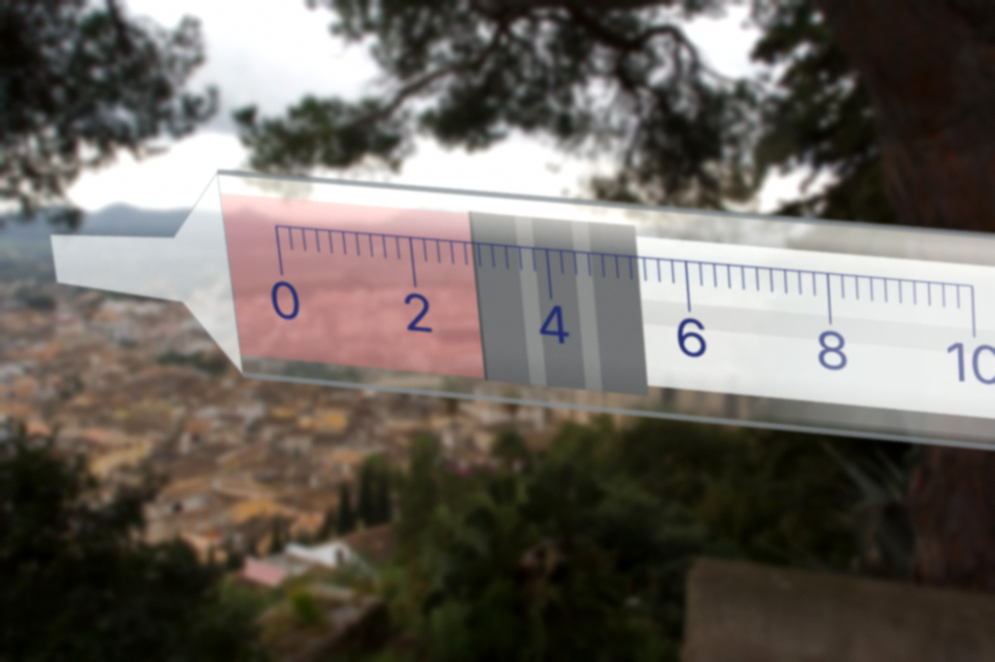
2.9 mL
